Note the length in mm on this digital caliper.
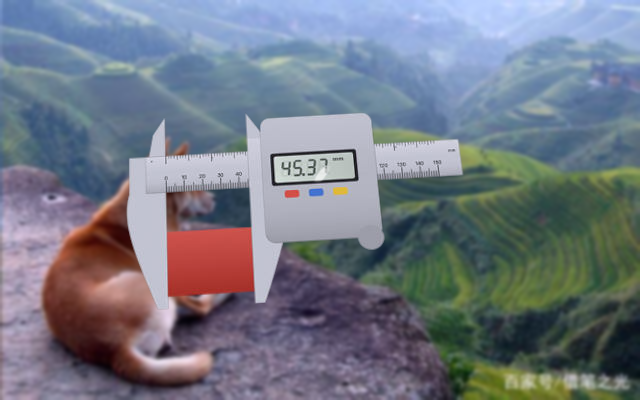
45.37 mm
